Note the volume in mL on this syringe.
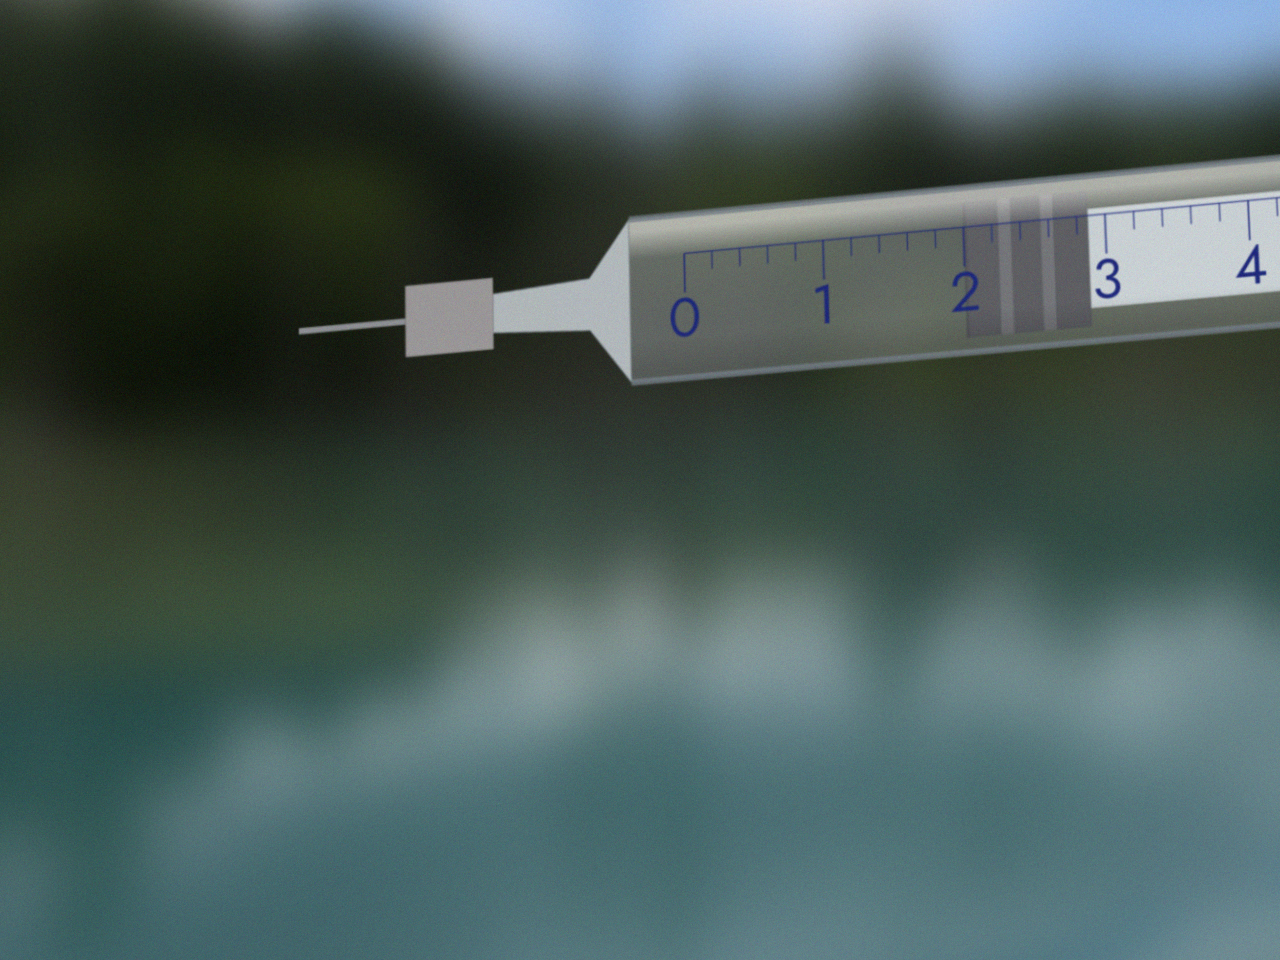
2 mL
